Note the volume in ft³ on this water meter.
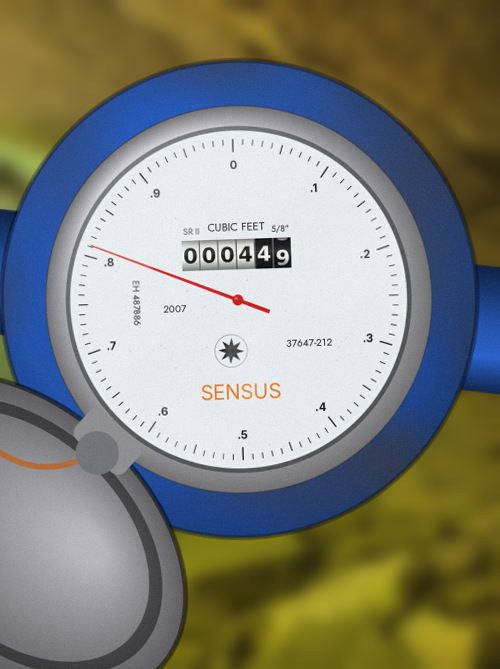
448.81 ft³
